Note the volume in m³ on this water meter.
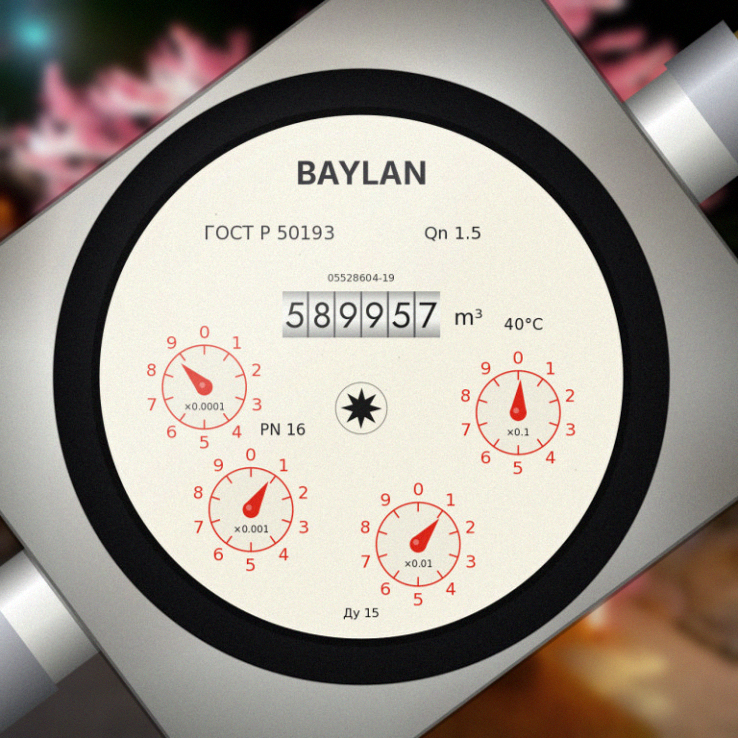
589957.0108 m³
